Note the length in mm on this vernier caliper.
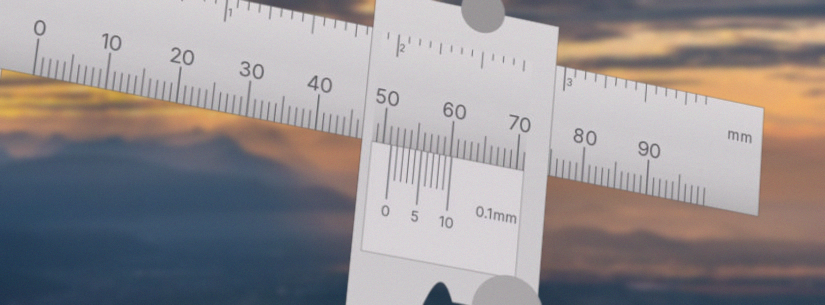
51.2 mm
